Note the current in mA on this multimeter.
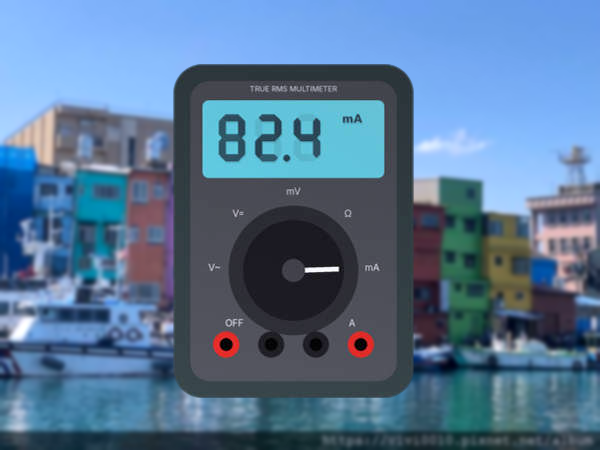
82.4 mA
